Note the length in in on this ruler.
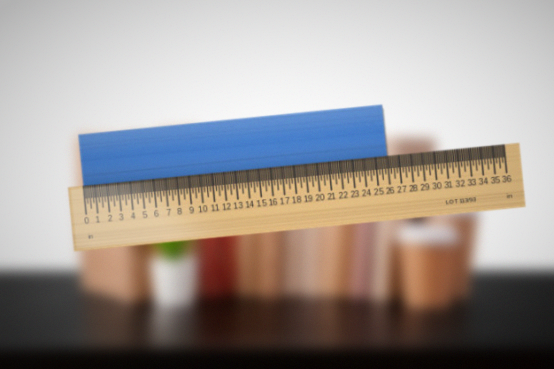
26 in
